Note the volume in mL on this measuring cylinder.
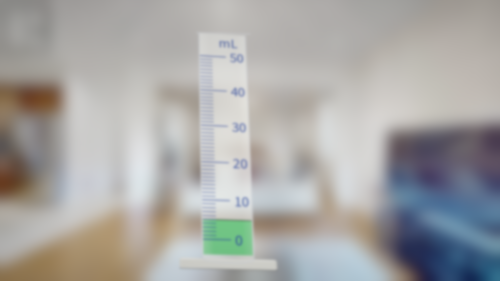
5 mL
